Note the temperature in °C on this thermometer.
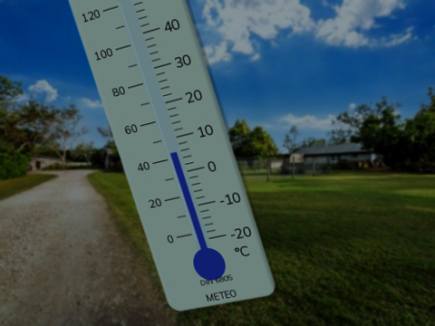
6 °C
